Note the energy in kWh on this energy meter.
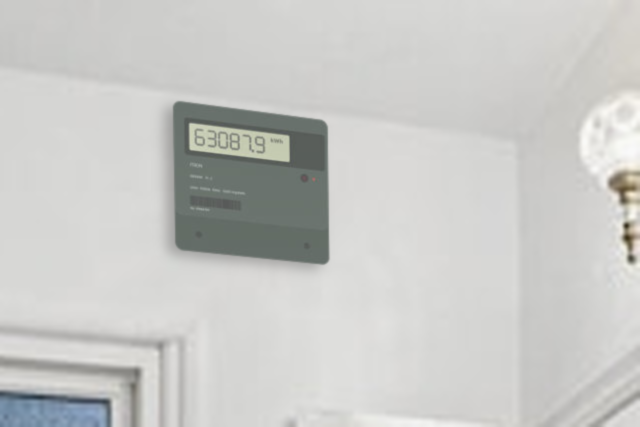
63087.9 kWh
